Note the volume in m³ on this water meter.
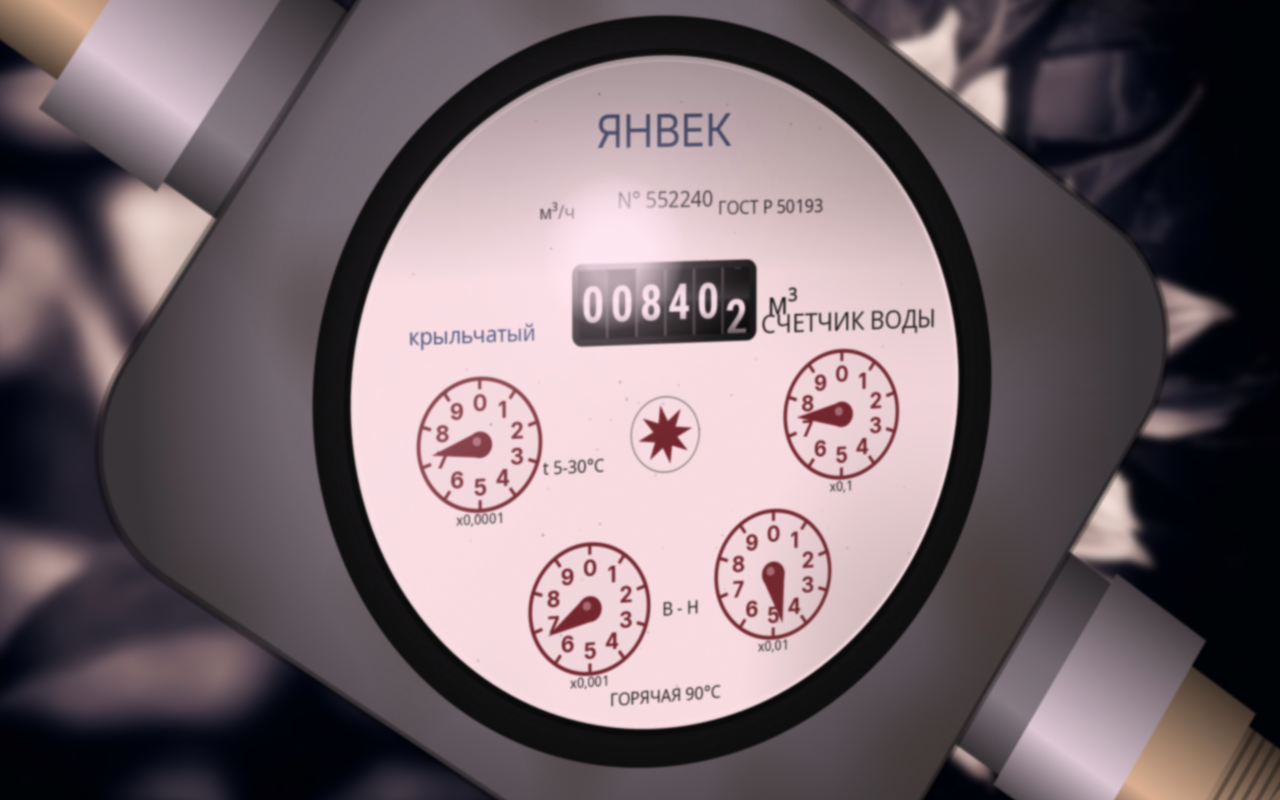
8401.7467 m³
